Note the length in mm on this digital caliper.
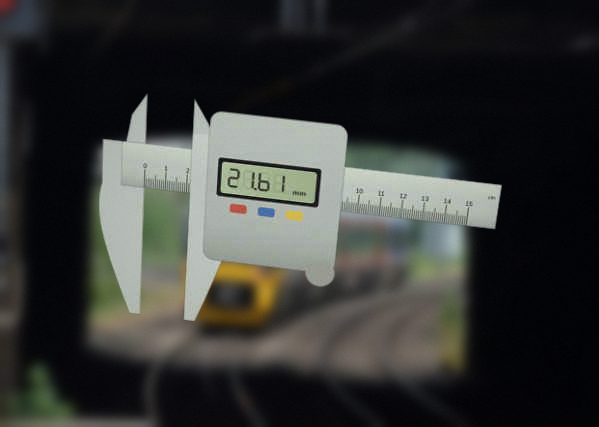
21.61 mm
